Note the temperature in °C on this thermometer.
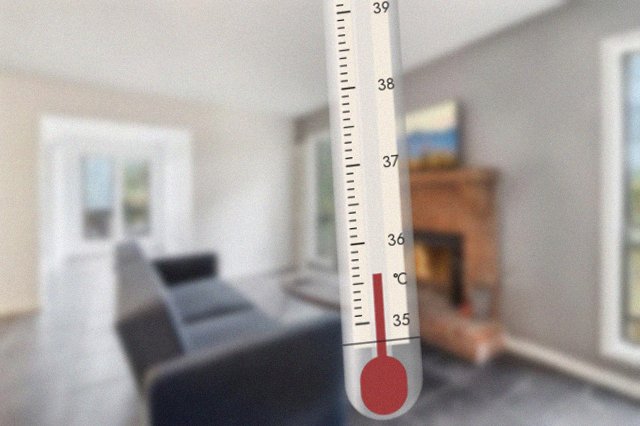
35.6 °C
